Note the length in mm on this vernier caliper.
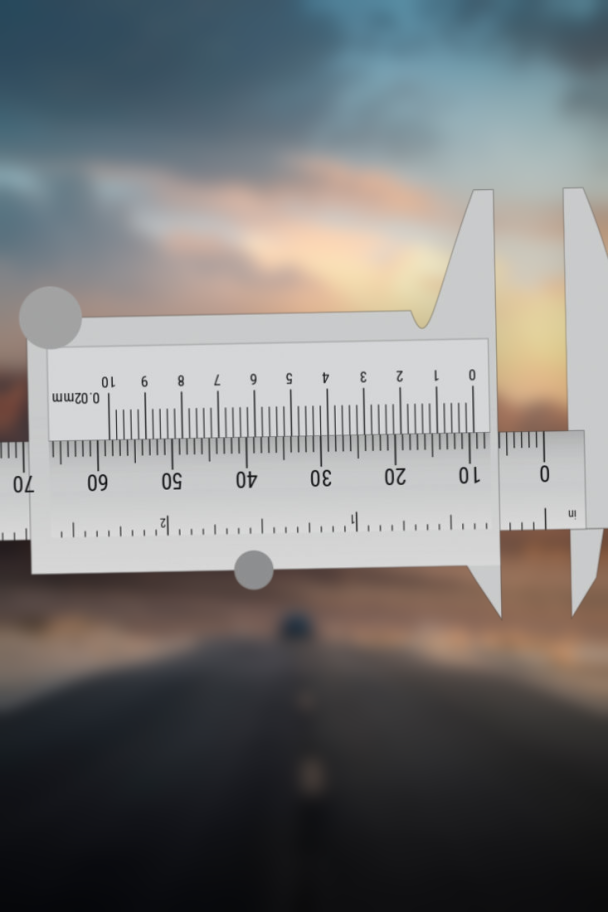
9.4 mm
